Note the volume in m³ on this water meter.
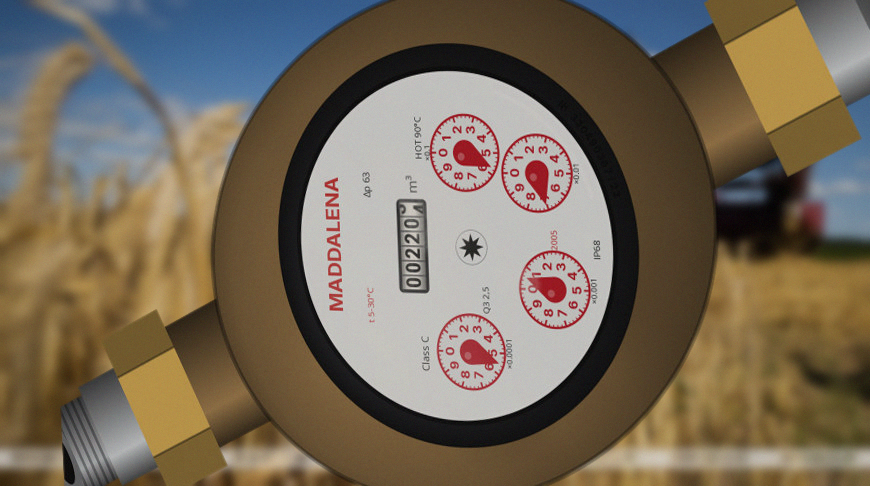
2203.5705 m³
